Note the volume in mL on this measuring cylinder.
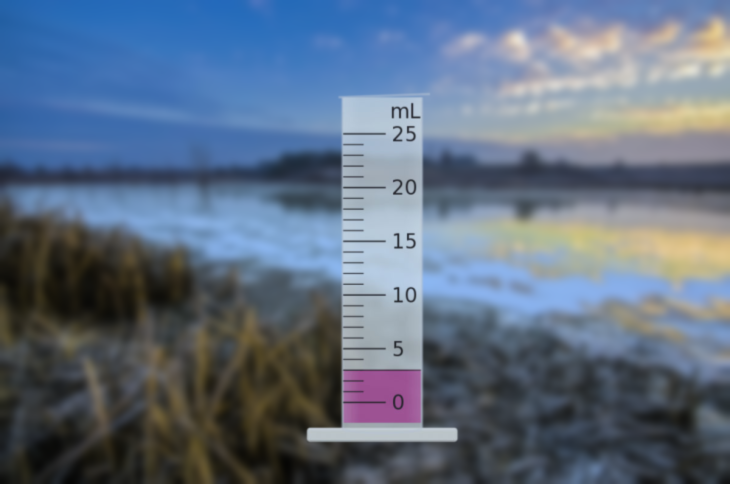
3 mL
